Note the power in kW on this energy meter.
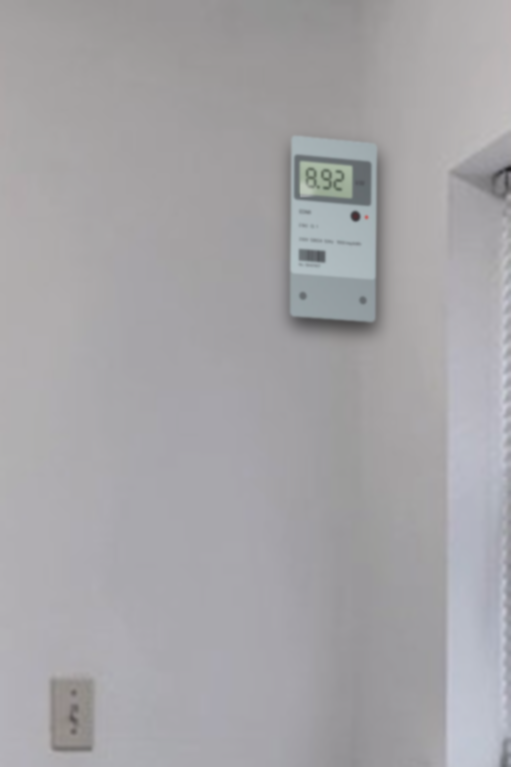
8.92 kW
